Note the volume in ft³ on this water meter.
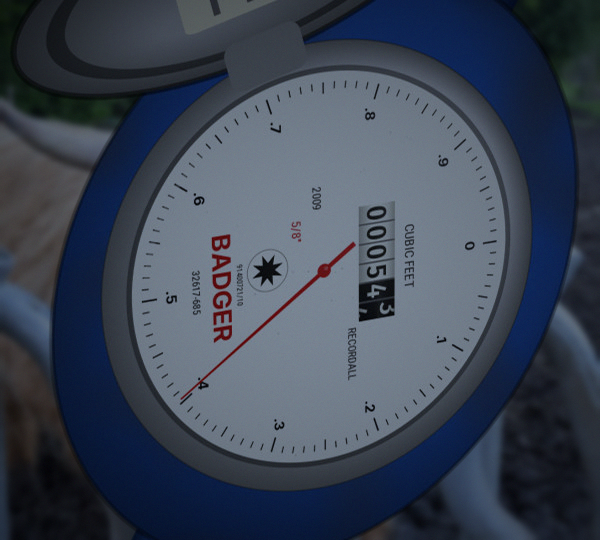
543.40 ft³
